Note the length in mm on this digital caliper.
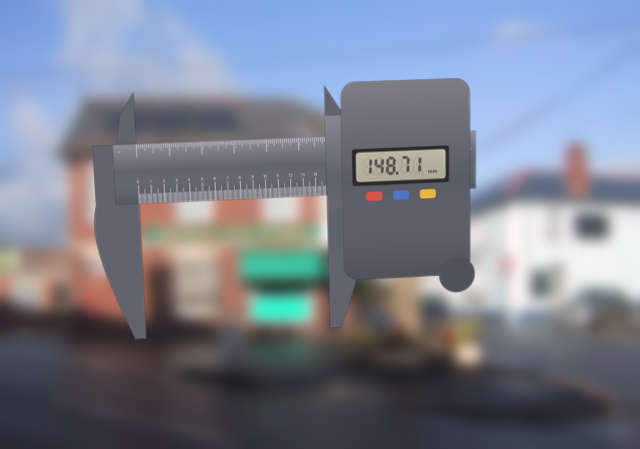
148.71 mm
